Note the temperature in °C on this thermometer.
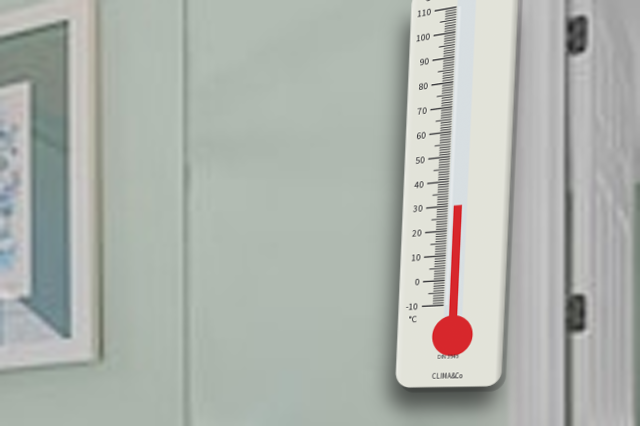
30 °C
